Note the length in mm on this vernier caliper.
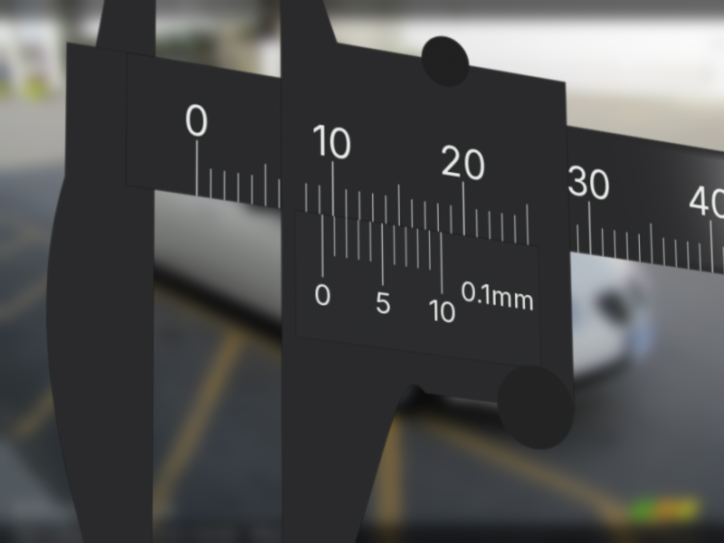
9.2 mm
